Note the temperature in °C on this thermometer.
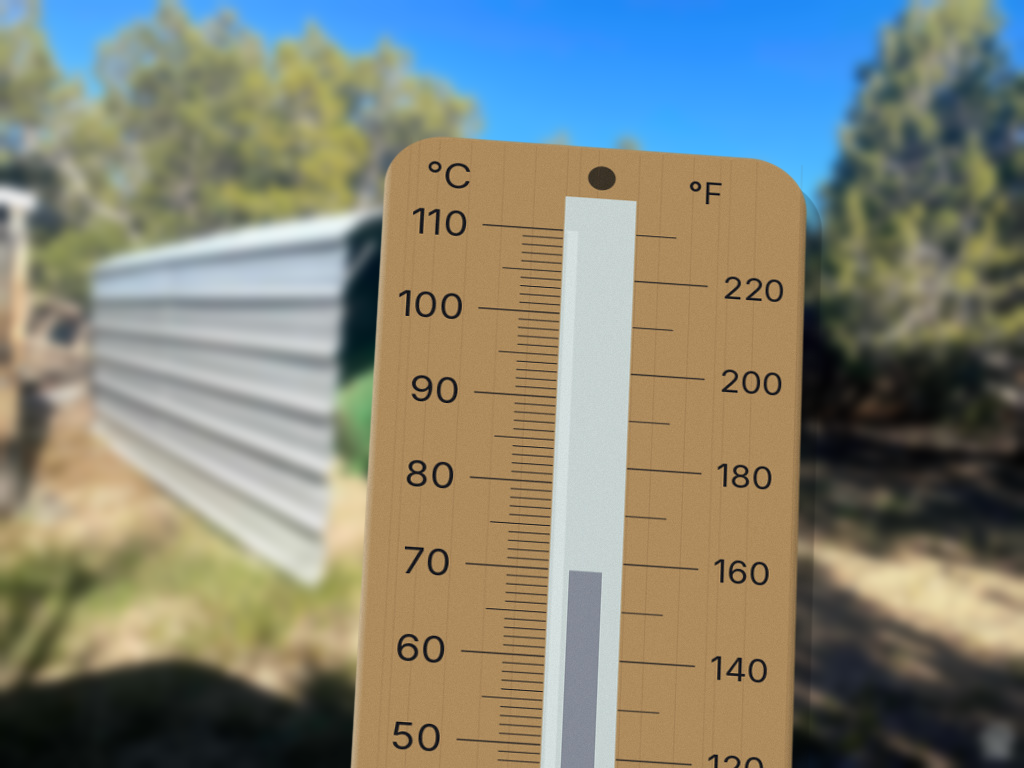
70 °C
